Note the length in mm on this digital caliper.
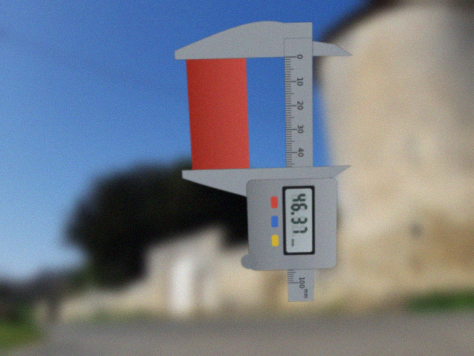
46.37 mm
